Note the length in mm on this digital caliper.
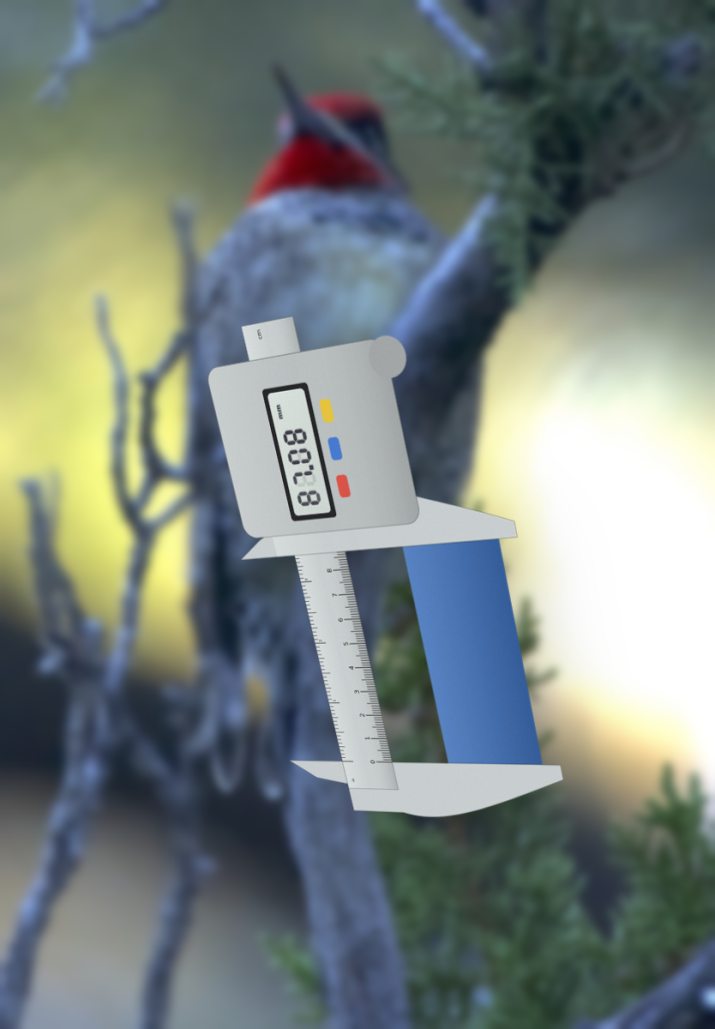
87.08 mm
